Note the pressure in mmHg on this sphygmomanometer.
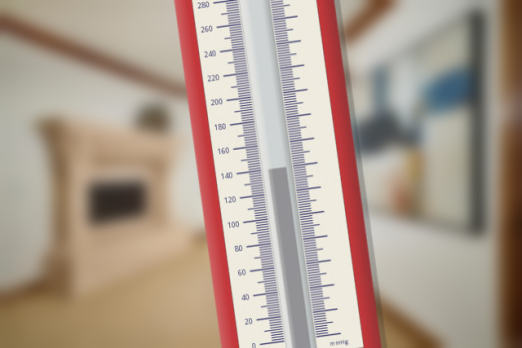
140 mmHg
